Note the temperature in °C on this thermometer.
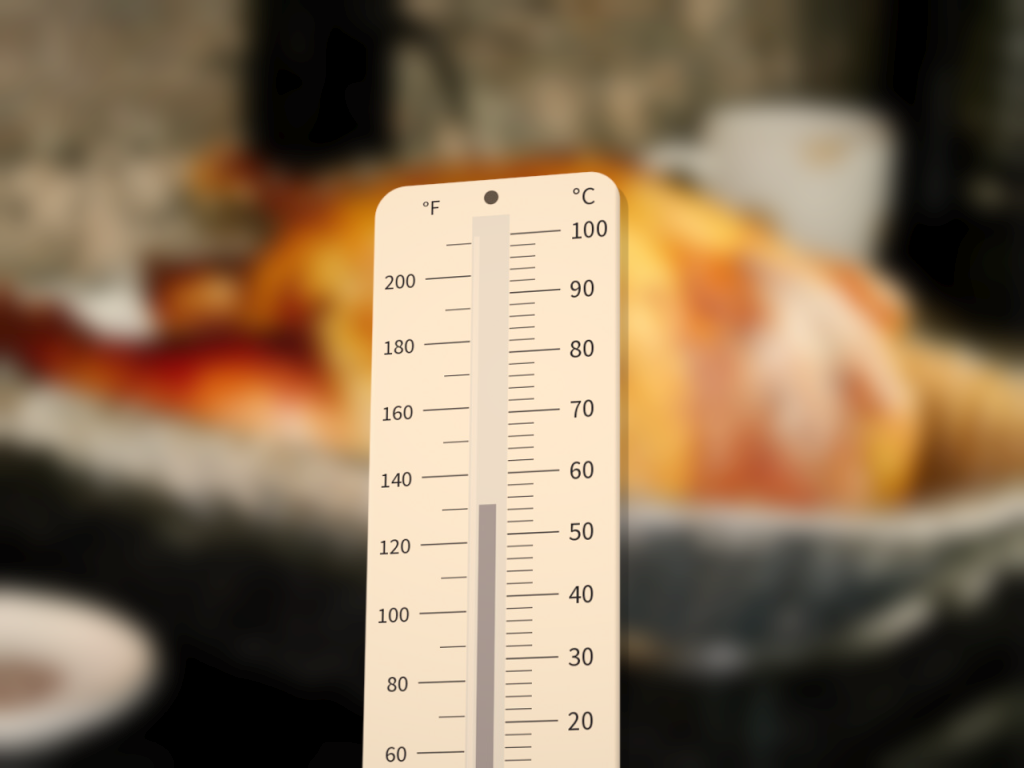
55 °C
